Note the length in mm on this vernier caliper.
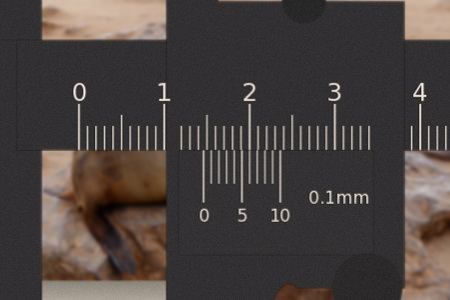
14.6 mm
